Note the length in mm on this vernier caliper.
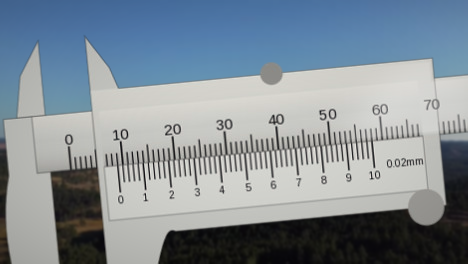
9.0 mm
